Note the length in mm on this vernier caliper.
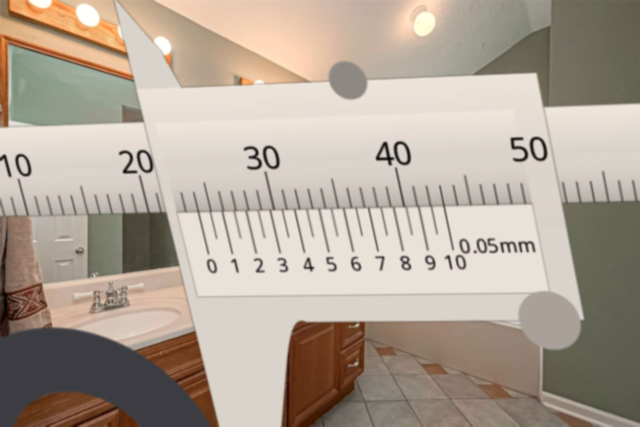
24.0 mm
